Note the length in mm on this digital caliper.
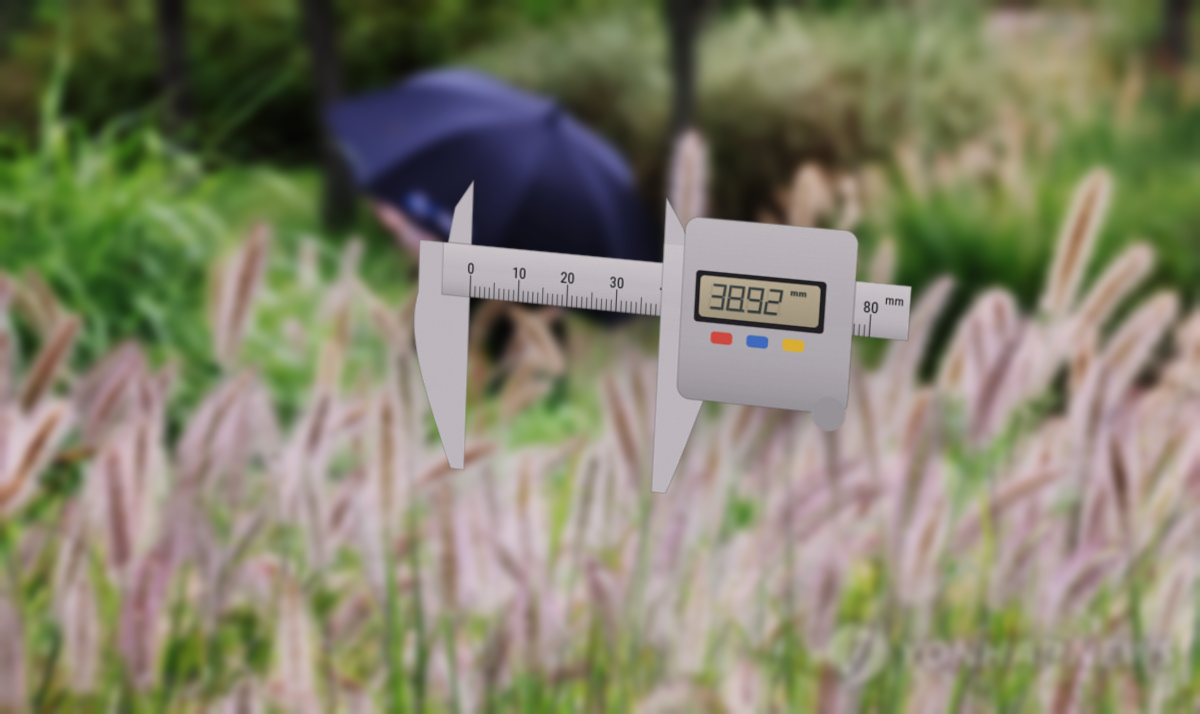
38.92 mm
